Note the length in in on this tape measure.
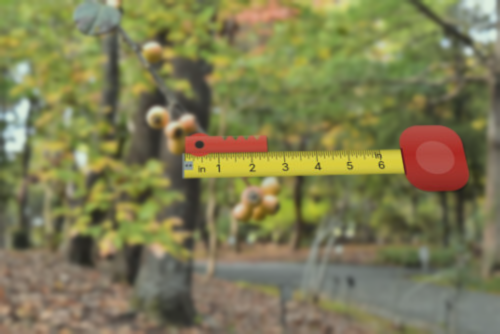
2.5 in
